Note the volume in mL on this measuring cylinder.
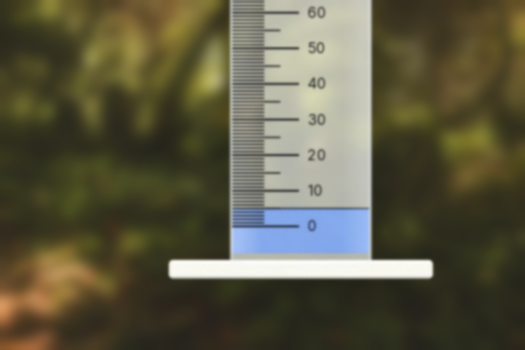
5 mL
